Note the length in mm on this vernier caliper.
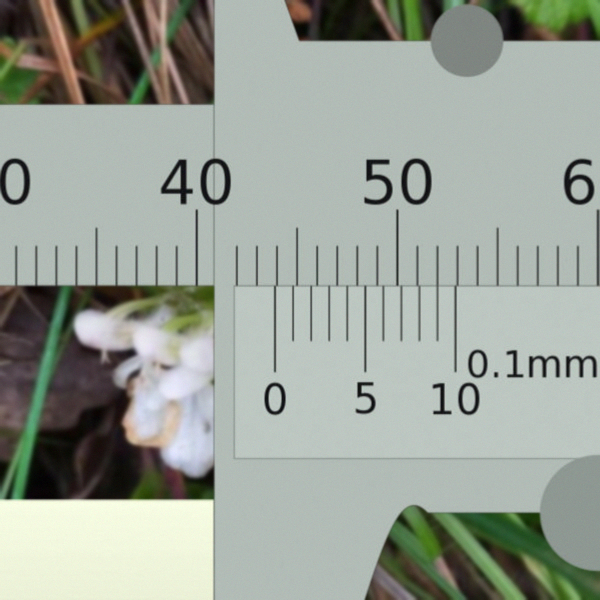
43.9 mm
